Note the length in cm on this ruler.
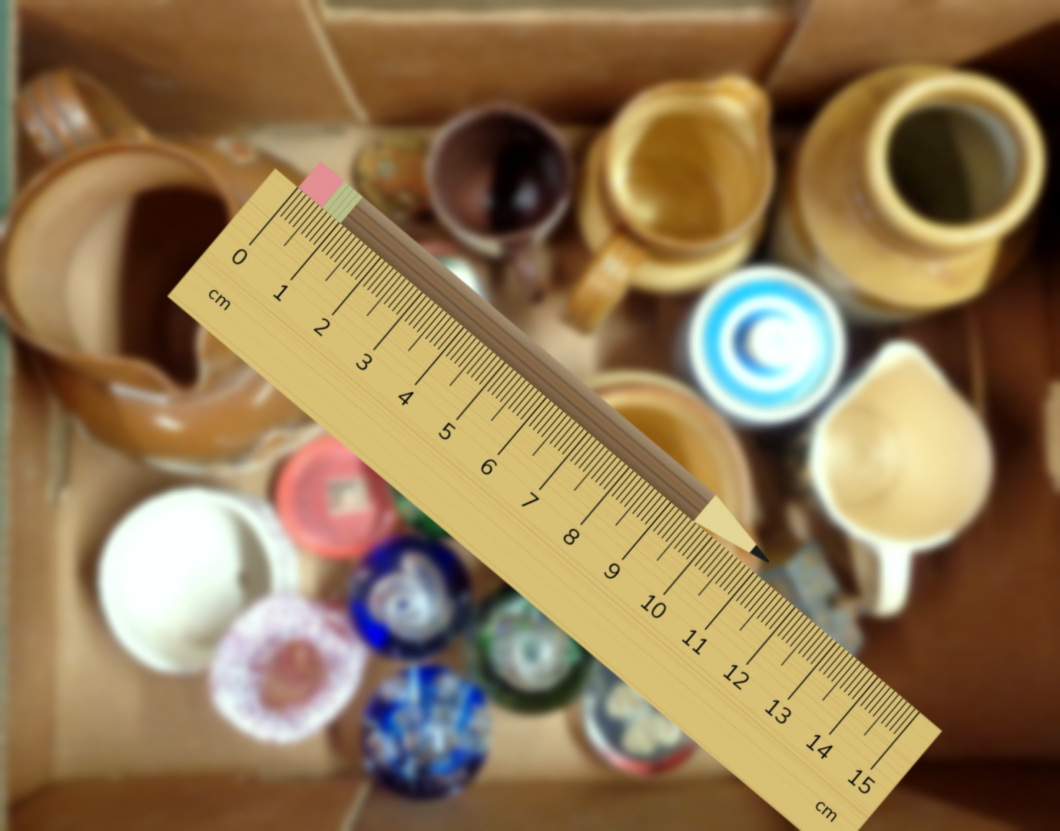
11.1 cm
